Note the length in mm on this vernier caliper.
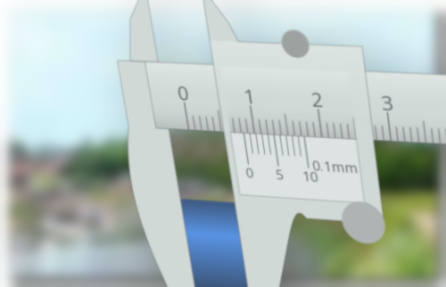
8.4 mm
